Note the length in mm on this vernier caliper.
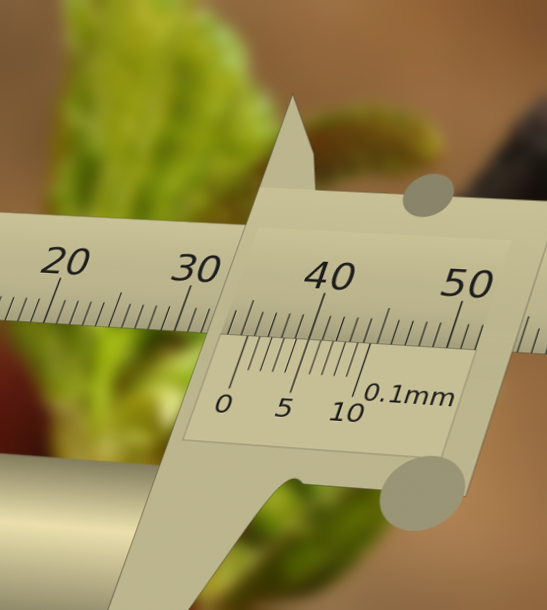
35.5 mm
